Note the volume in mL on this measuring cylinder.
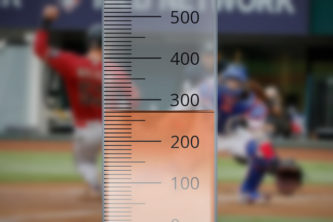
270 mL
